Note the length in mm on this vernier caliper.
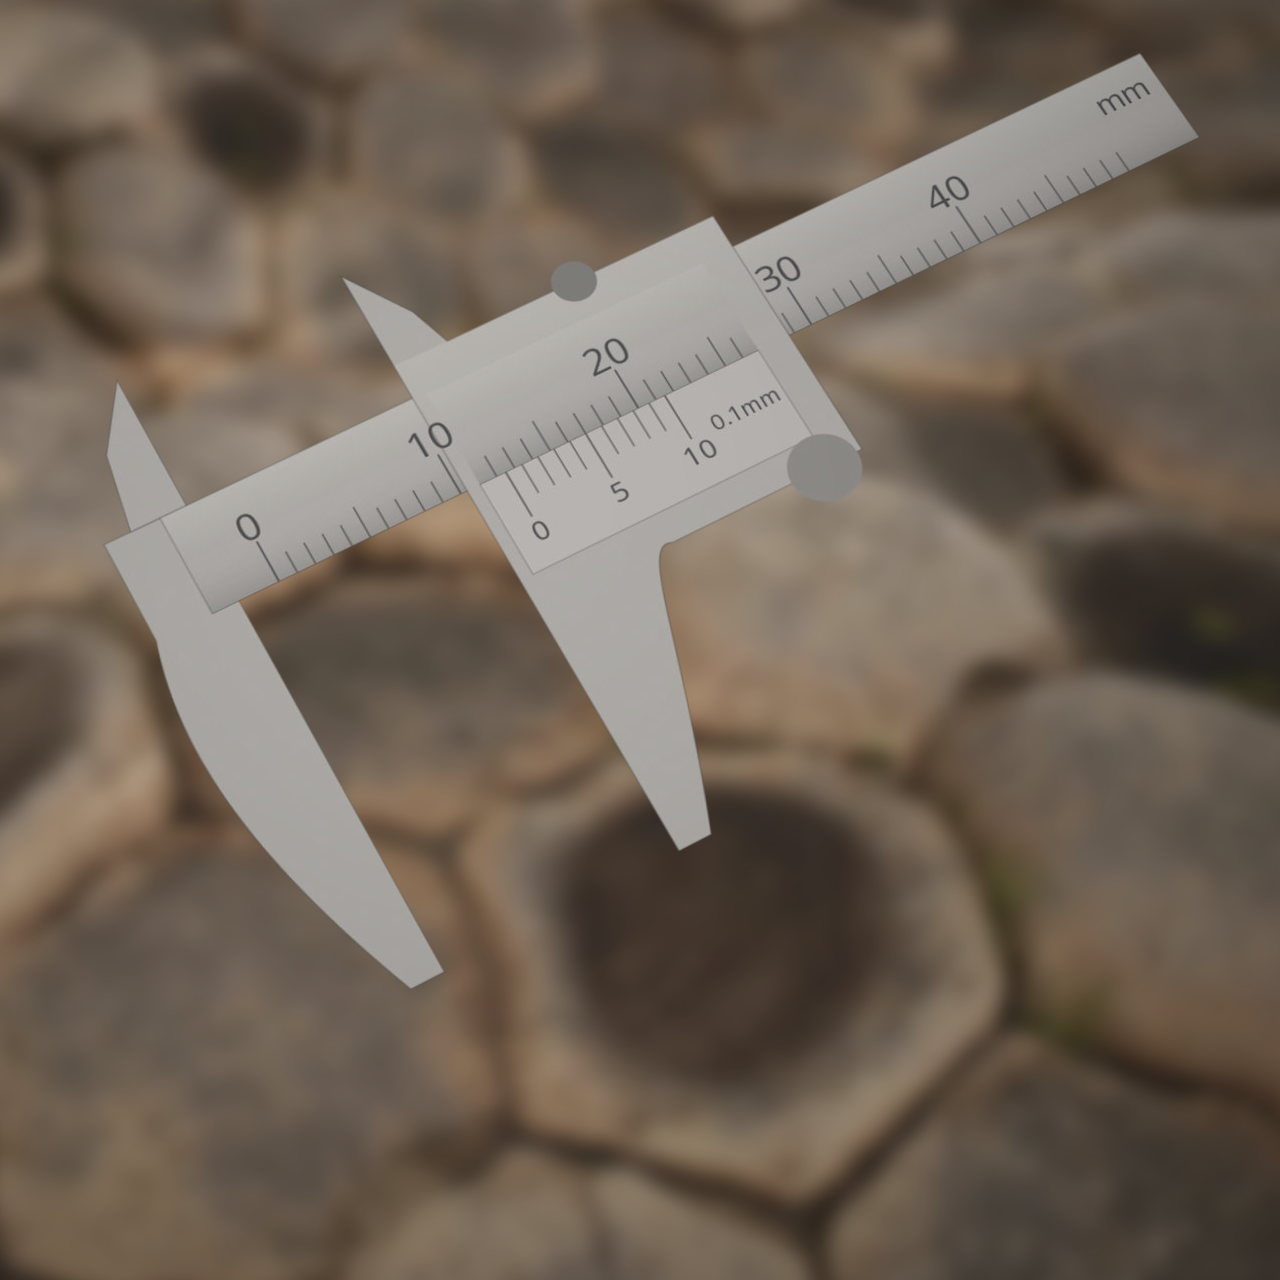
12.5 mm
